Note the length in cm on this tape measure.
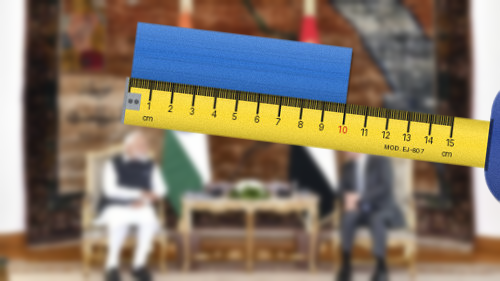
10 cm
